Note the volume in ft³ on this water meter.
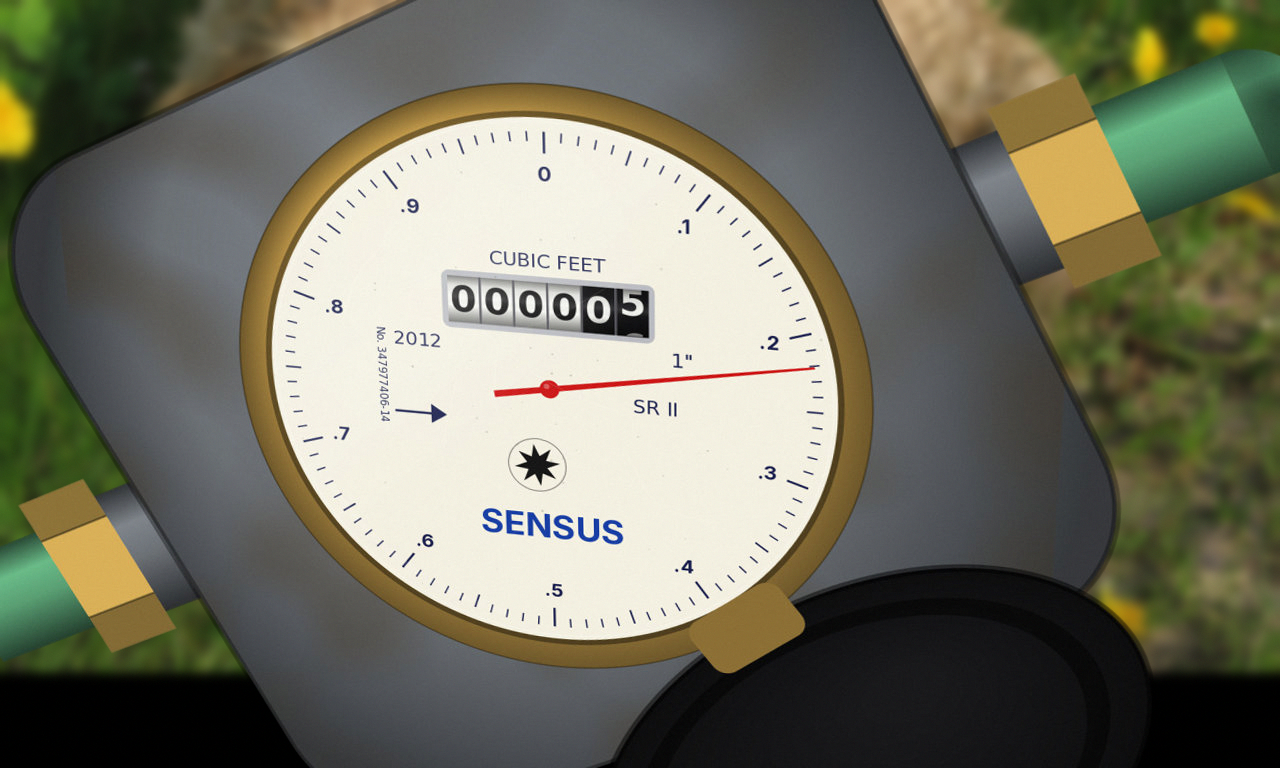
5.22 ft³
